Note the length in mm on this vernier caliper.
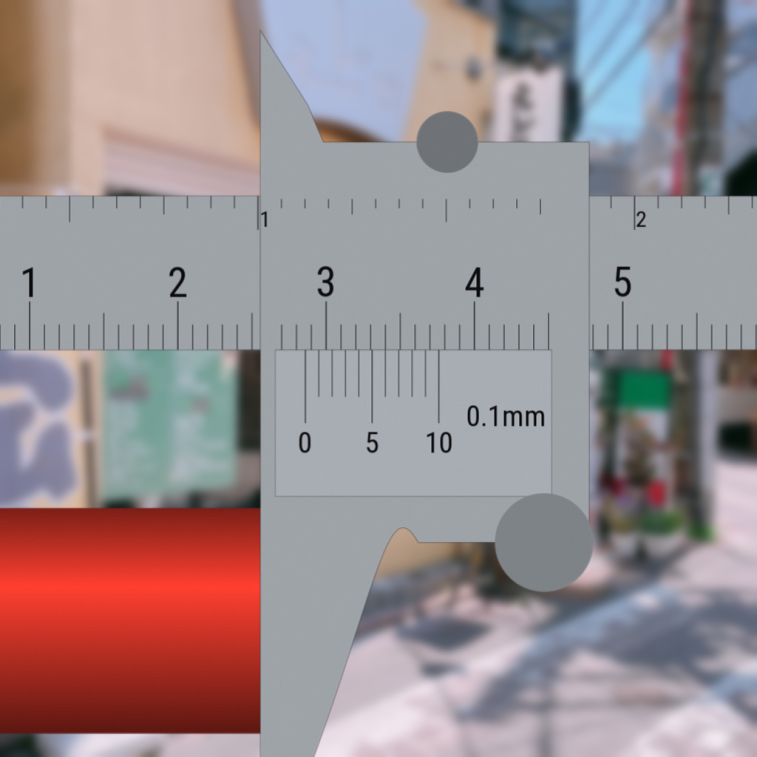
28.6 mm
